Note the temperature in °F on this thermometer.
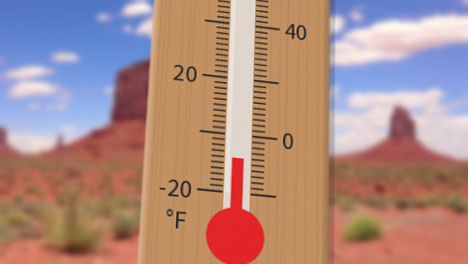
-8 °F
